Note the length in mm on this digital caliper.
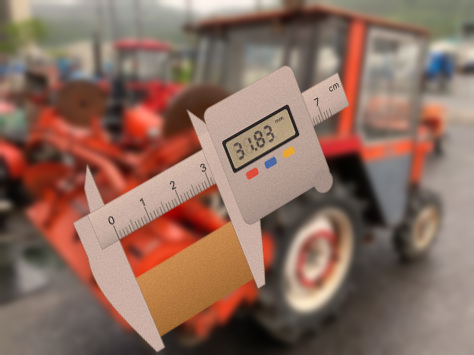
31.83 mm
